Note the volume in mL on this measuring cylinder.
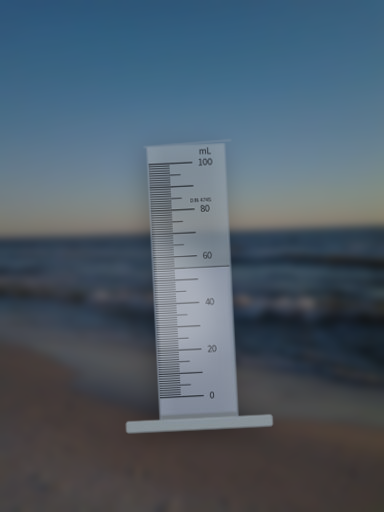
55 mL
